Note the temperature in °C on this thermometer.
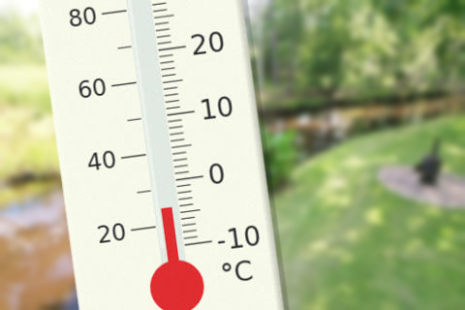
-4 °C
